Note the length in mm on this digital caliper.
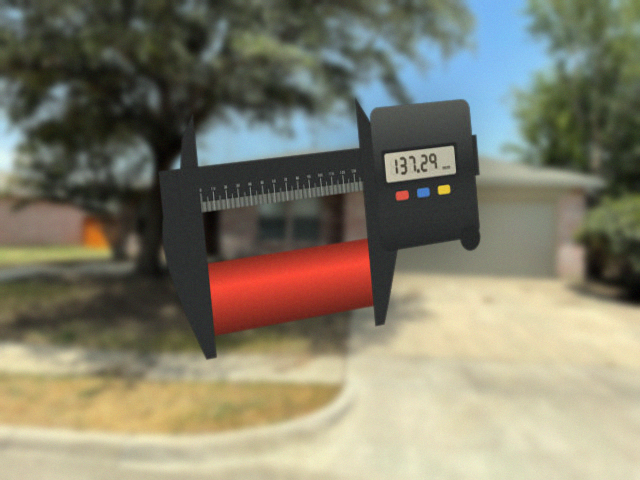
137.29 mm
